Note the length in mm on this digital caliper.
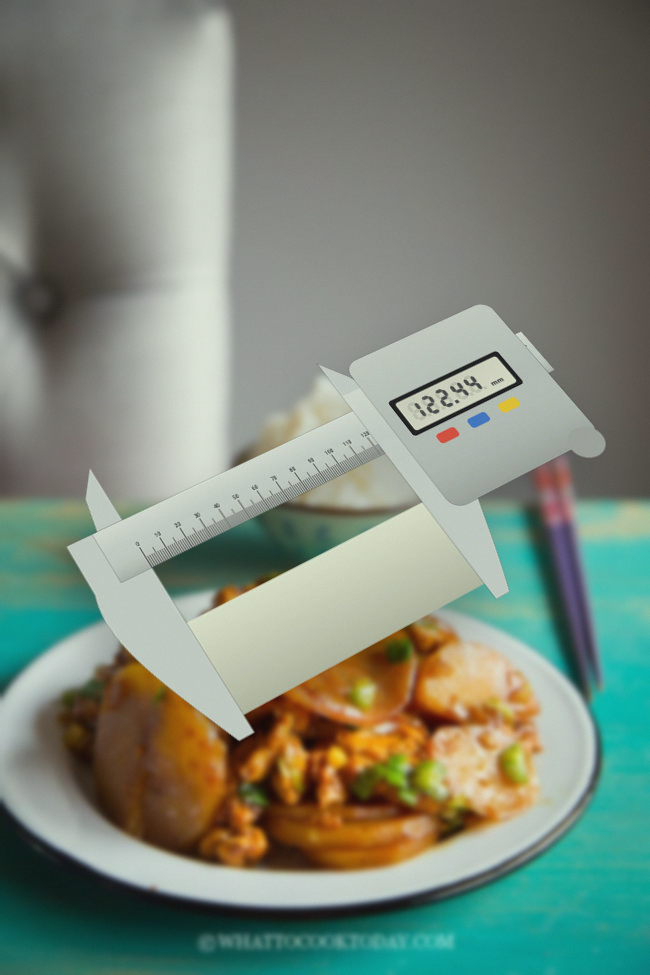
122.44 mm
